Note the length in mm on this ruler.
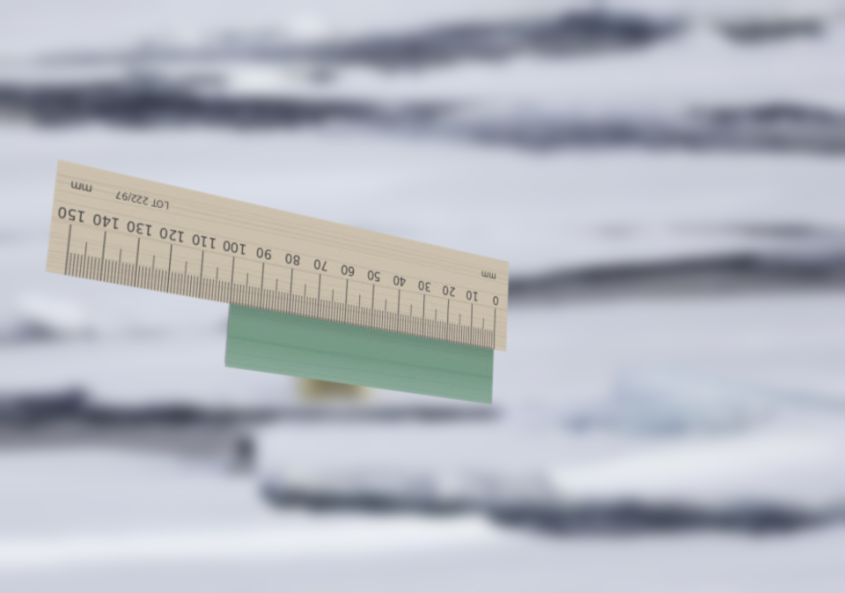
100 mm
